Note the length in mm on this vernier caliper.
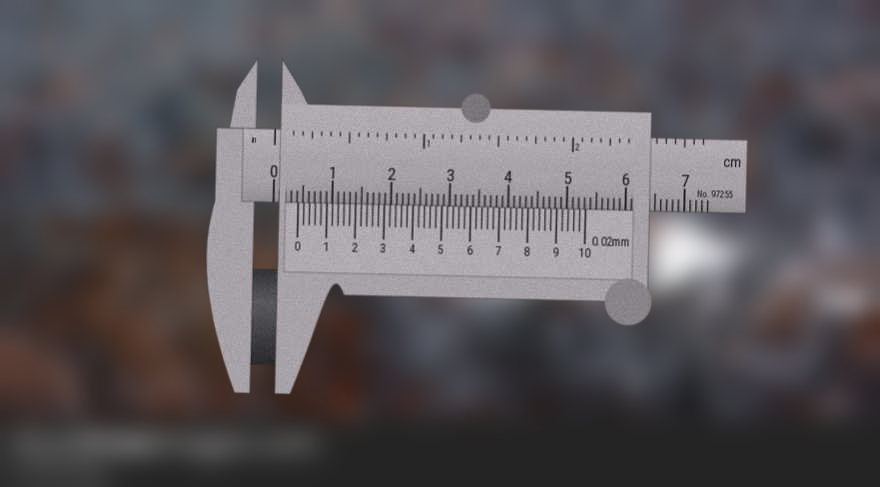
4.2 mm
